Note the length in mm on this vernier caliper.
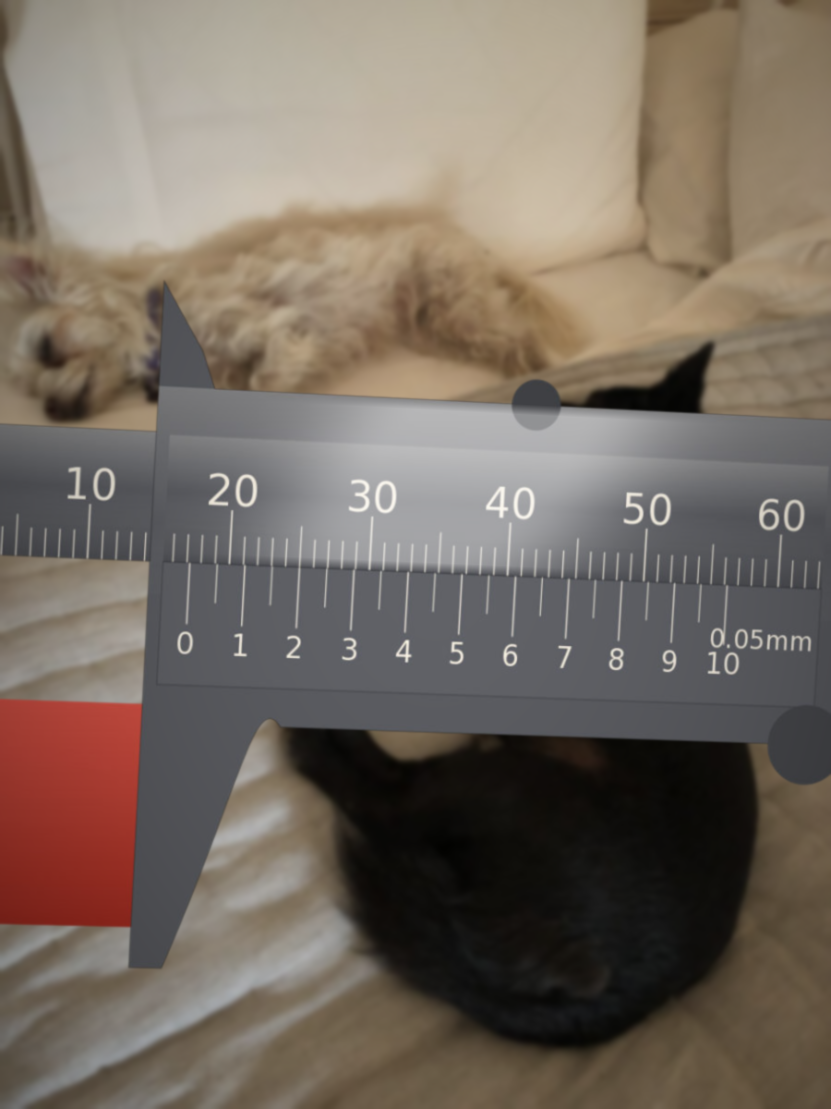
17.2 mm
